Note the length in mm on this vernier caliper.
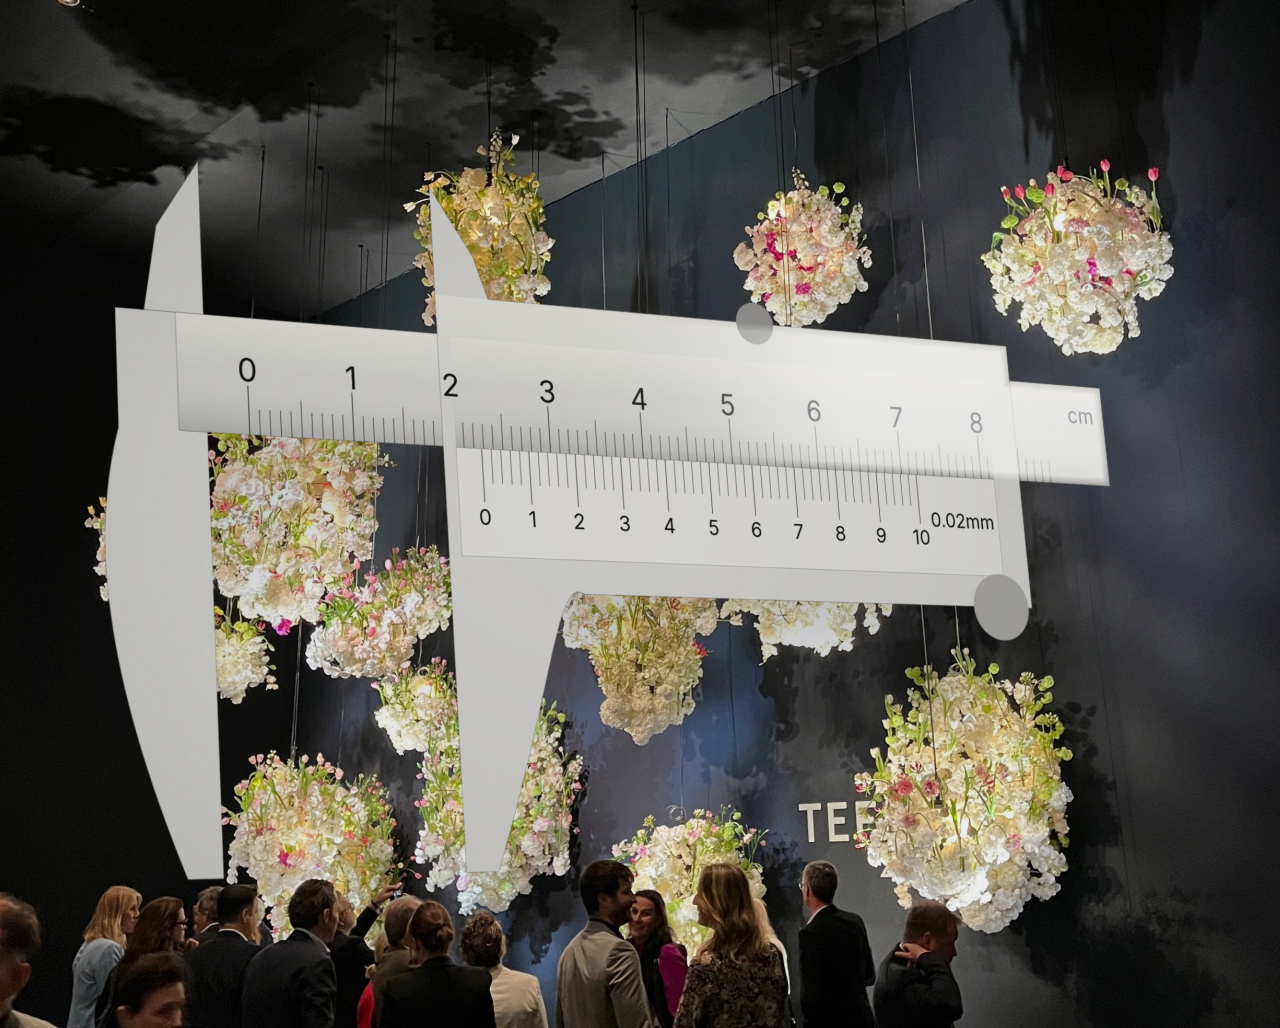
22.8 mm
